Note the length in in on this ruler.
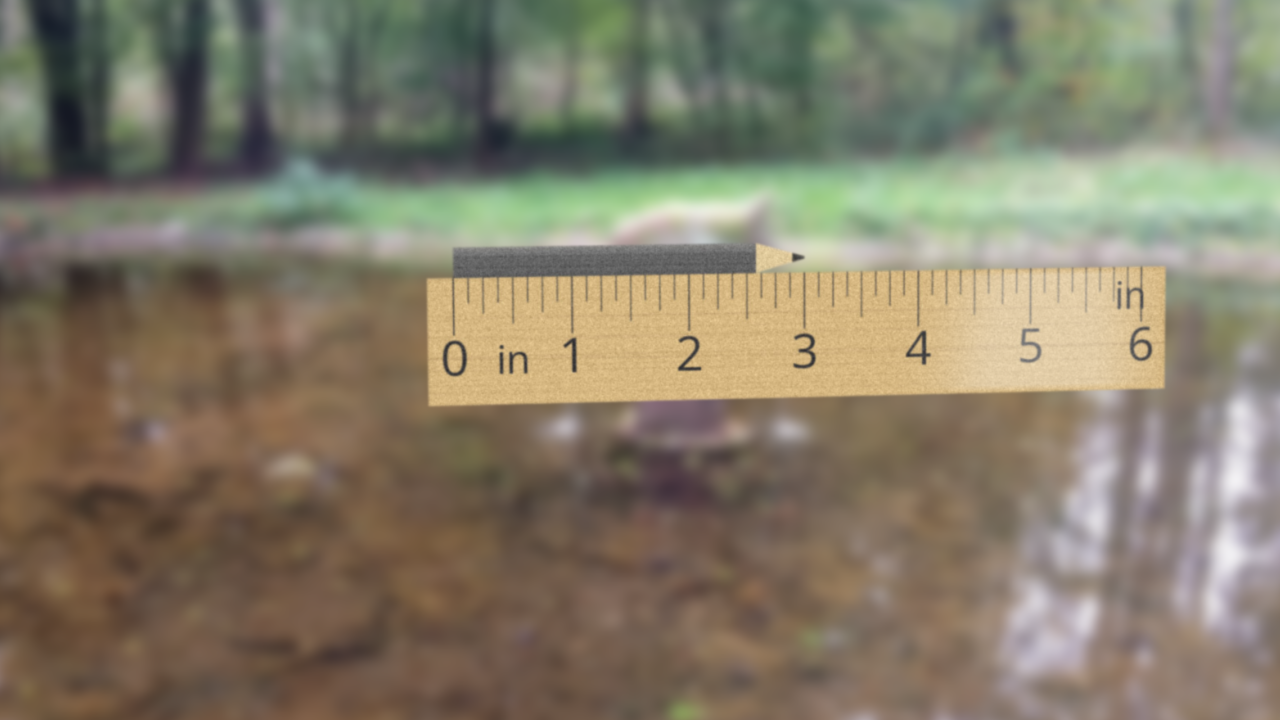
3 in
